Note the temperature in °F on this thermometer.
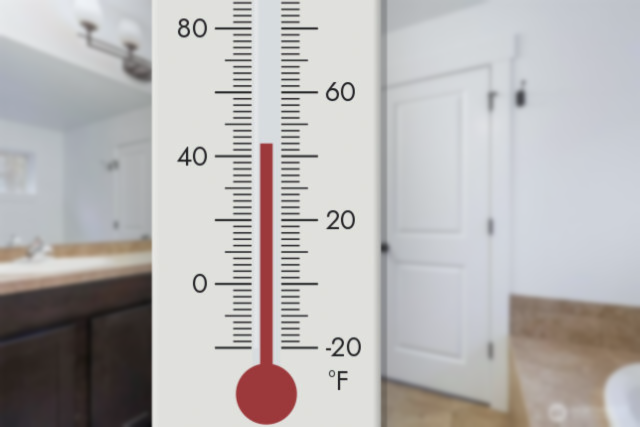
44 °F
